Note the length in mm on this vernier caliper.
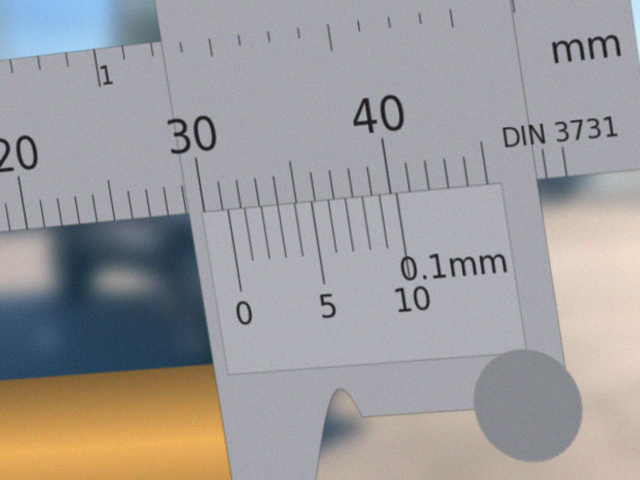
31.3 mm
